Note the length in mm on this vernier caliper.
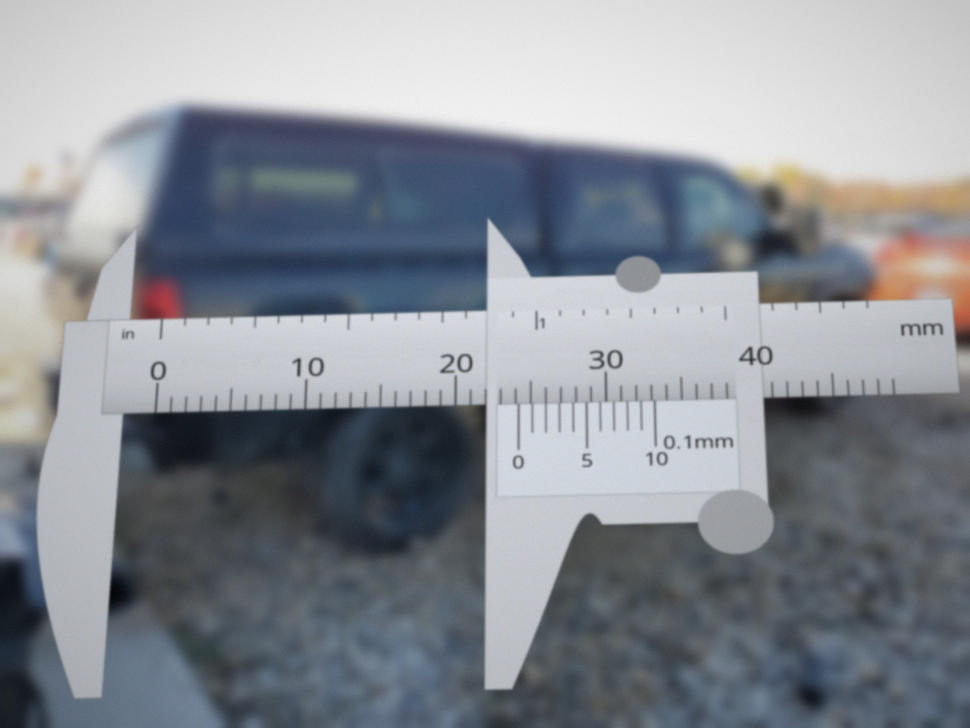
24.2 mm
